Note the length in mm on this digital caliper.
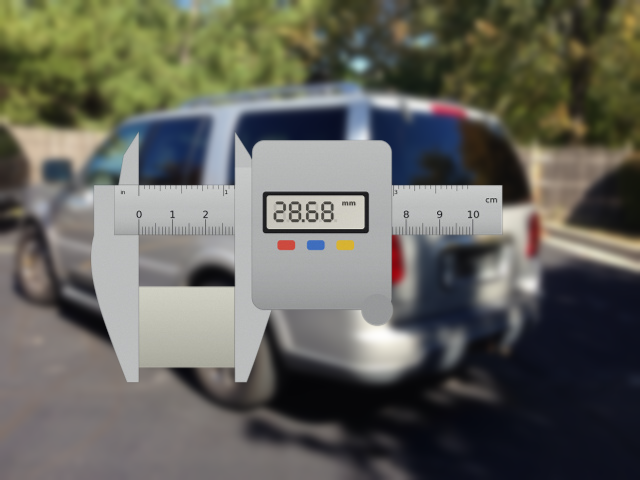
28.68 mm
